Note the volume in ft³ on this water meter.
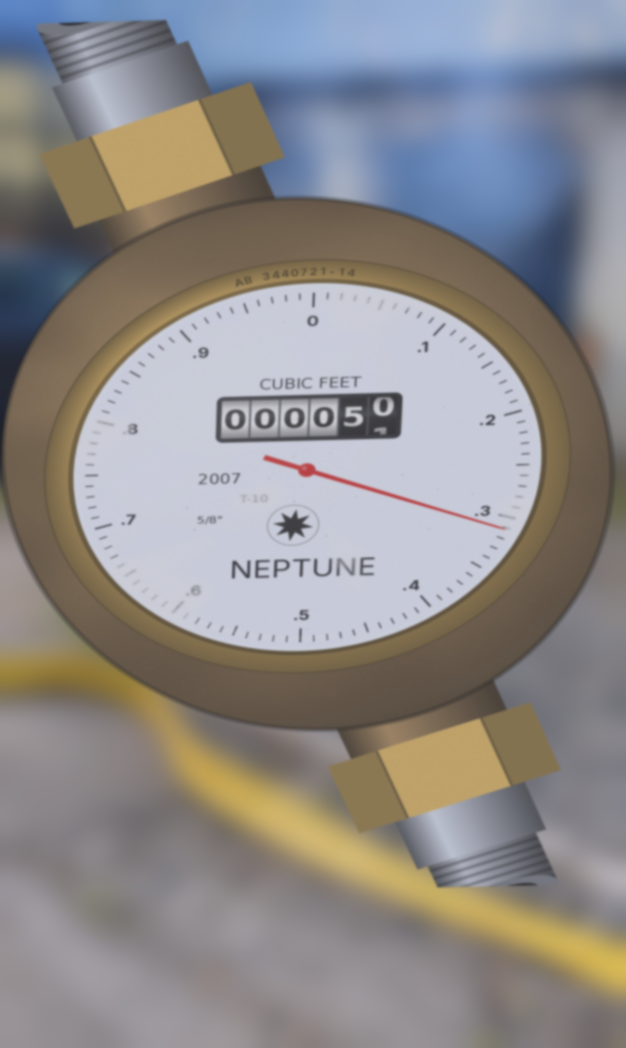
50.31 ft³
